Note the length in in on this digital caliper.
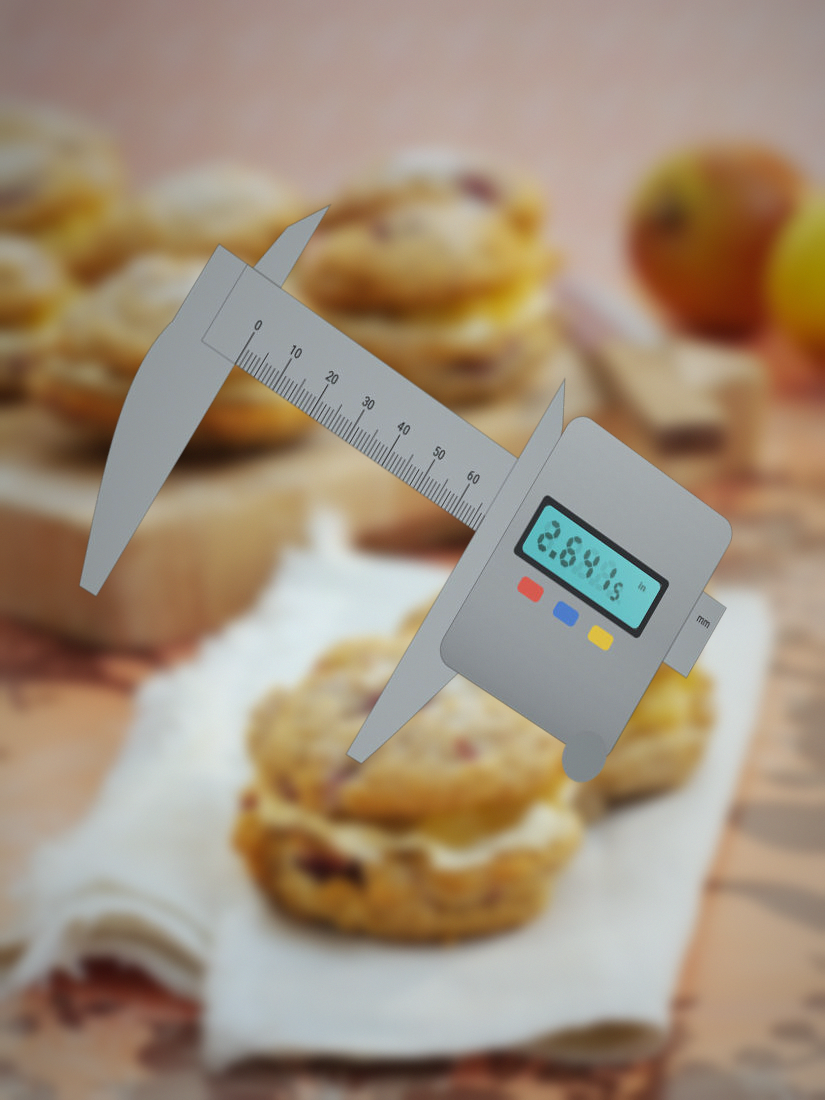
2.6415 in
